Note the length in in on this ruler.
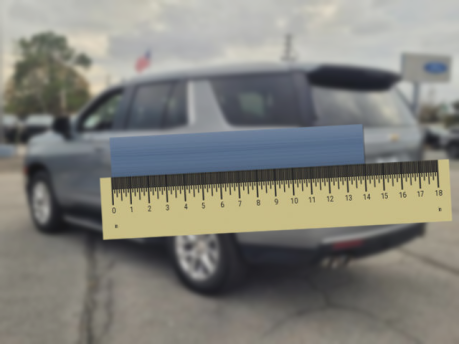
14 in
